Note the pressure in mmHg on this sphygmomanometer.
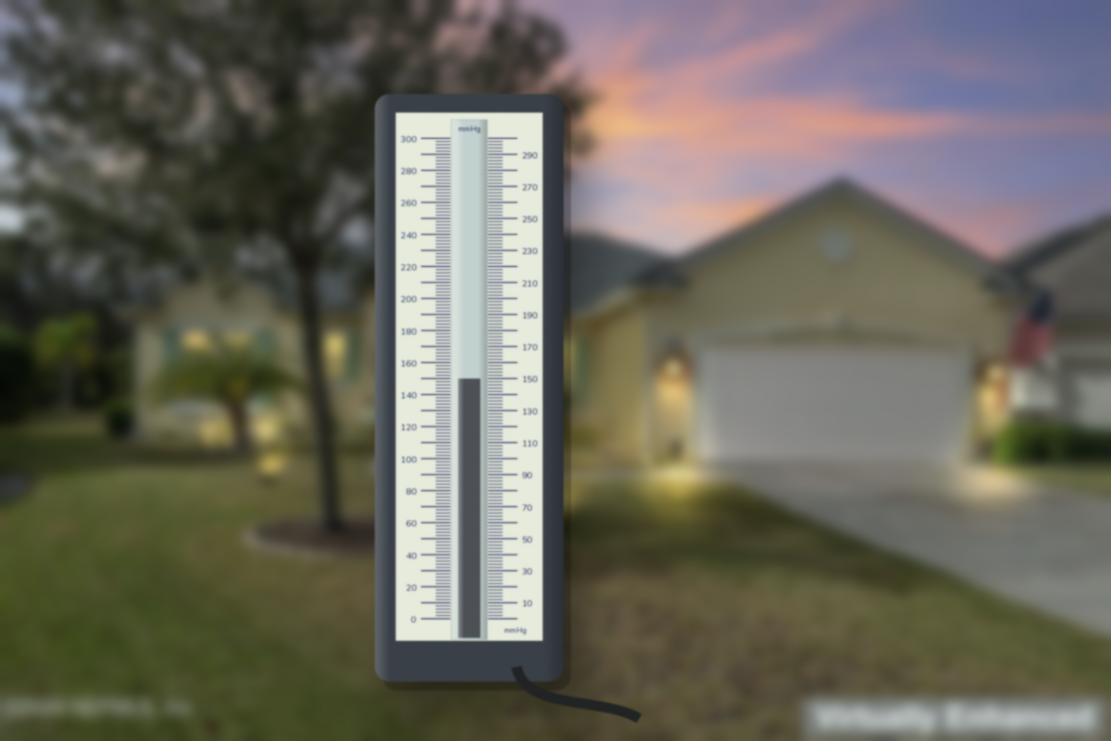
150 mmHg
